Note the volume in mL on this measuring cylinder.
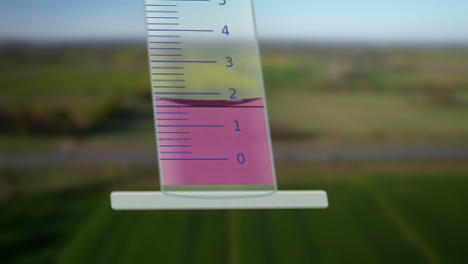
1.6 mL
